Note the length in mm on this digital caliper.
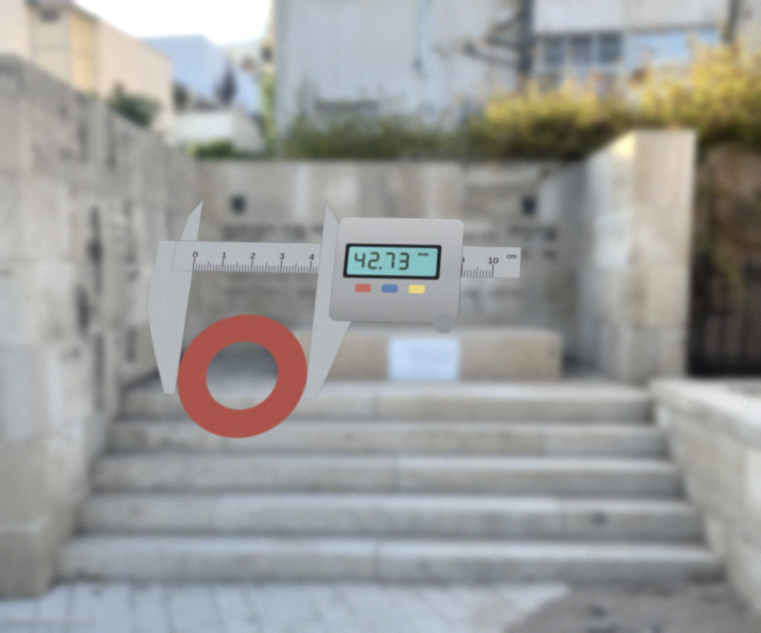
42.73 mm
